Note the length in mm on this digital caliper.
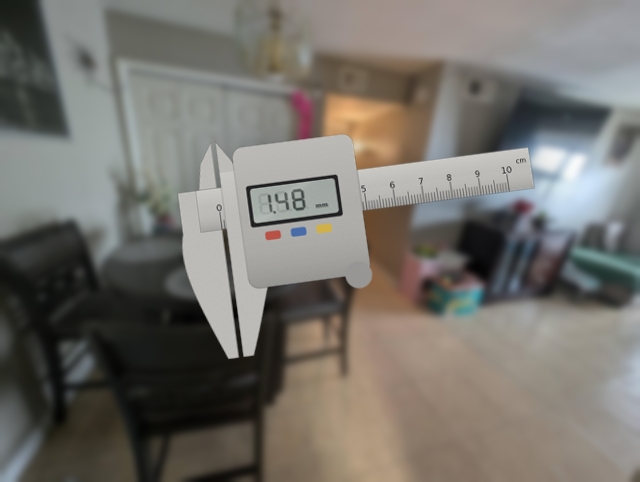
1.48 mm
